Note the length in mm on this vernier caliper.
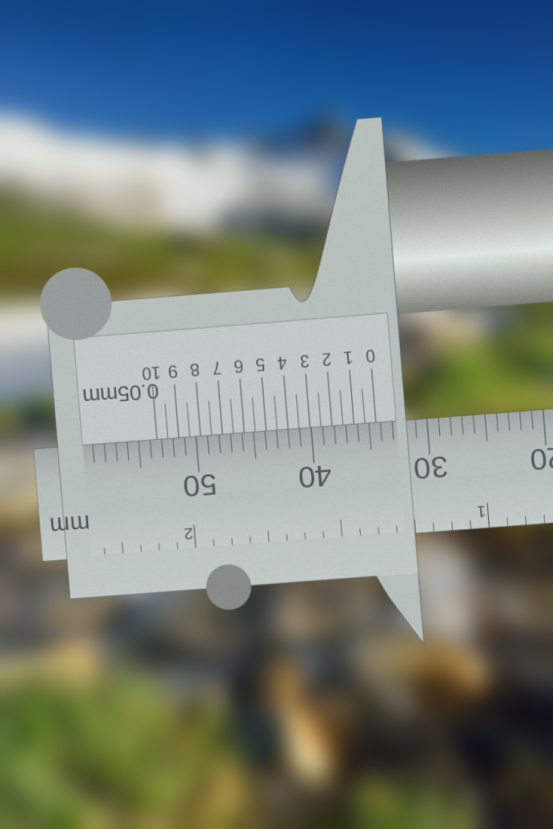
34.4 mm
